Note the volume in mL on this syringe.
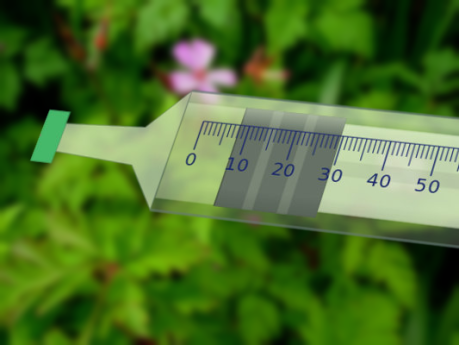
8 mL
